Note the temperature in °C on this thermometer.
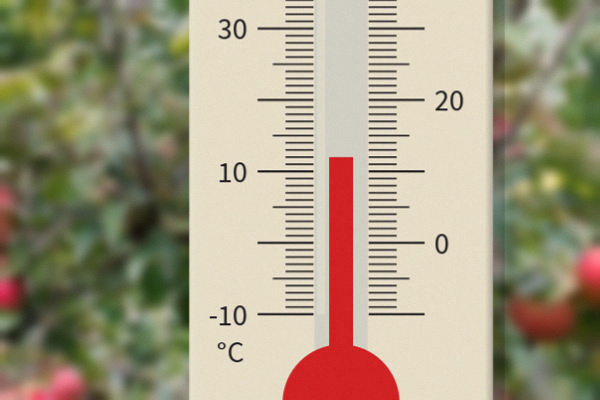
12 °C
